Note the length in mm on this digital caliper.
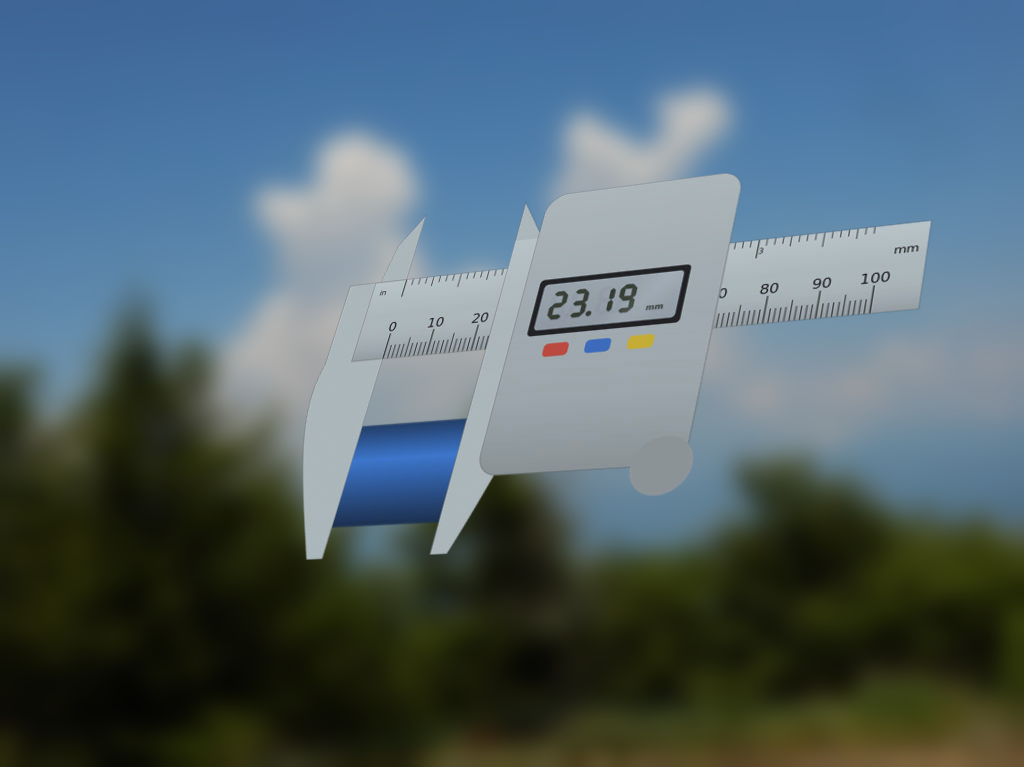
23.19 mm
